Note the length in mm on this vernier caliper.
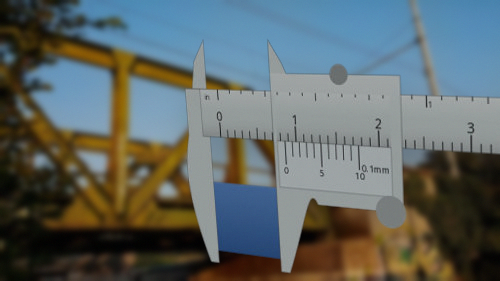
8.6 mm
